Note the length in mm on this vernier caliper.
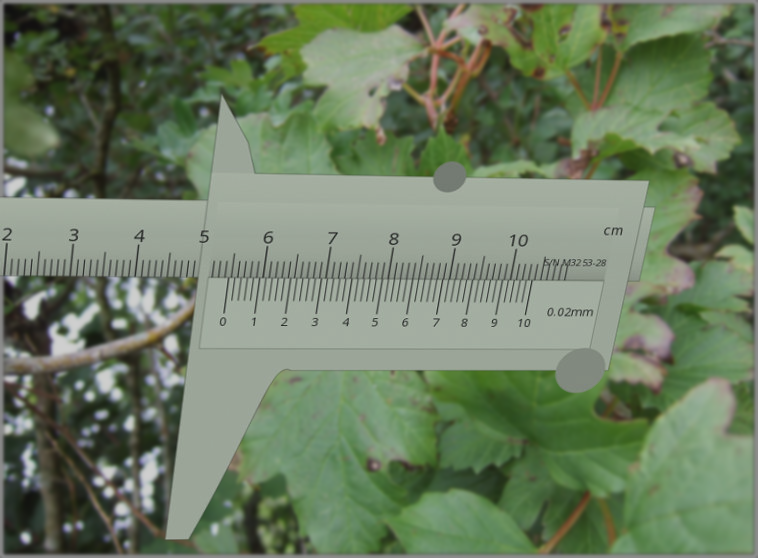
54.6 mm
